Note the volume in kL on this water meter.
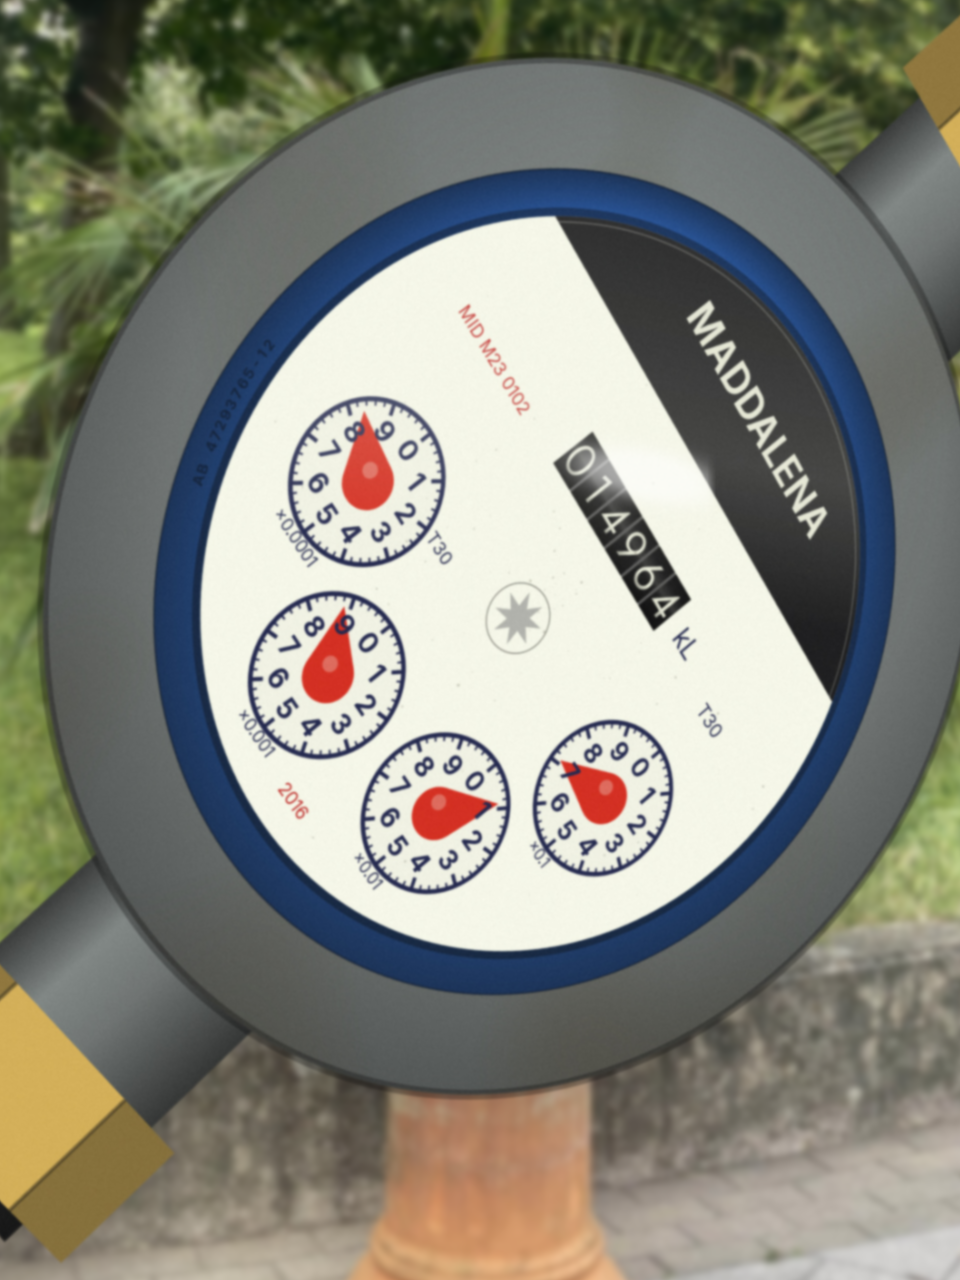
14964.7088 kL
